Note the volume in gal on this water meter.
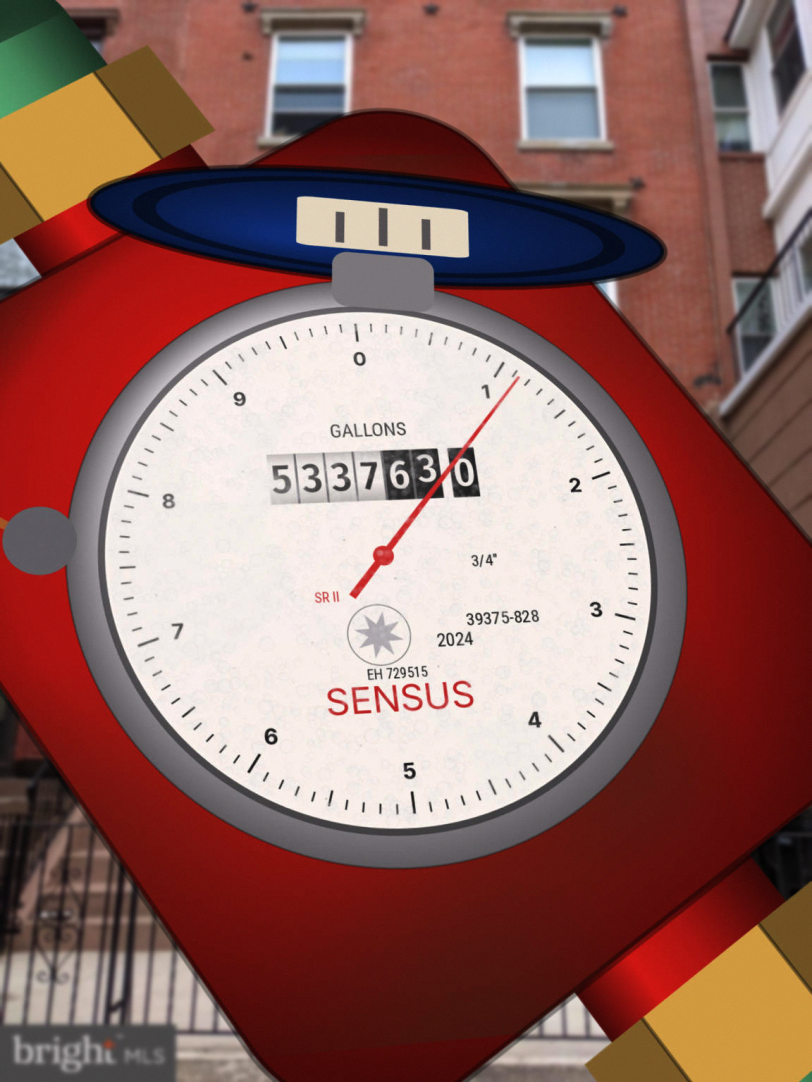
5337631.1 gal
